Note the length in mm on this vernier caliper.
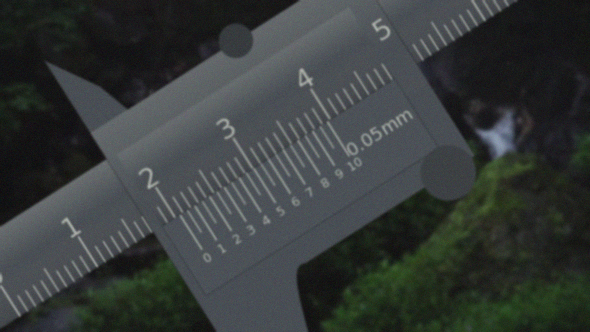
20.6 mm
